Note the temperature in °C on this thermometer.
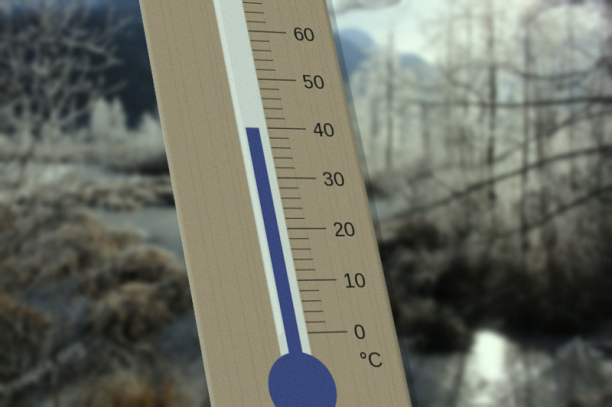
40 °C
